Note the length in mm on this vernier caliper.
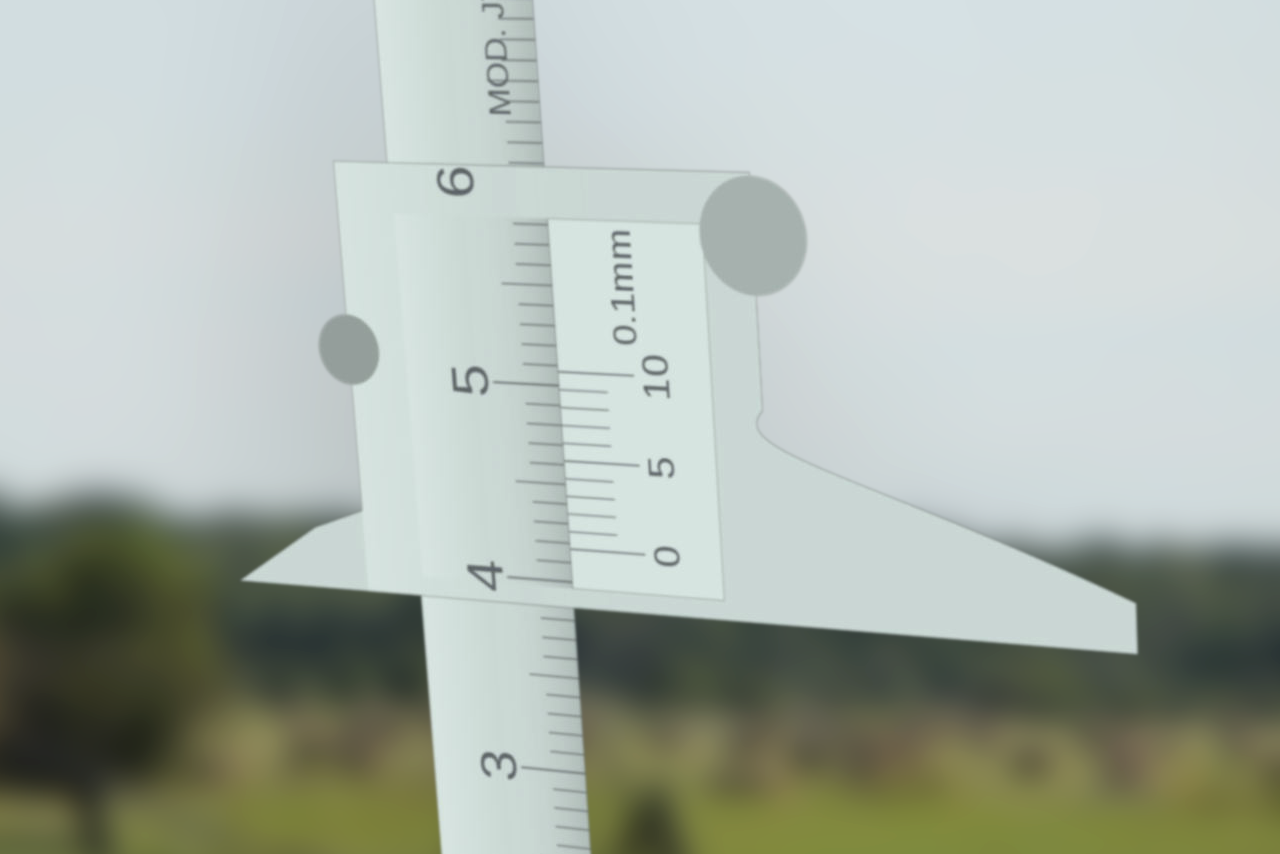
41.7 mm
